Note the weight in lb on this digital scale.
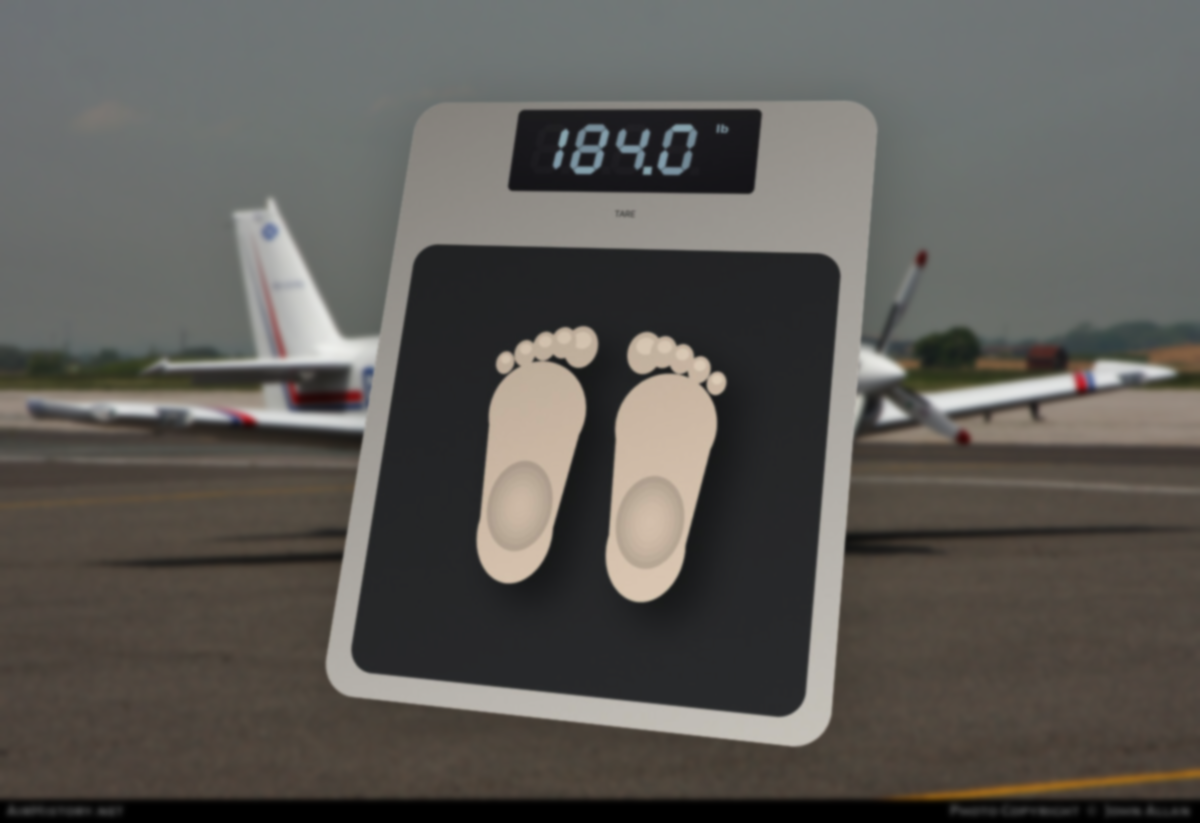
184.0 lb
